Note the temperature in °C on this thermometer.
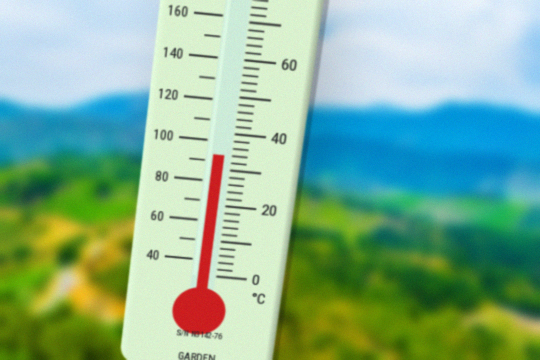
34 °C
